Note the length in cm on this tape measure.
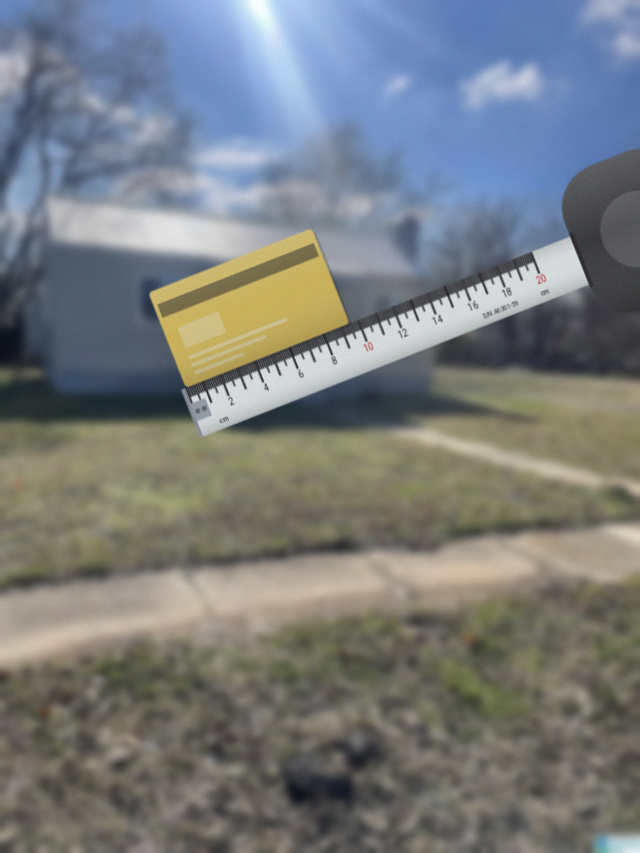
9.5 cm
